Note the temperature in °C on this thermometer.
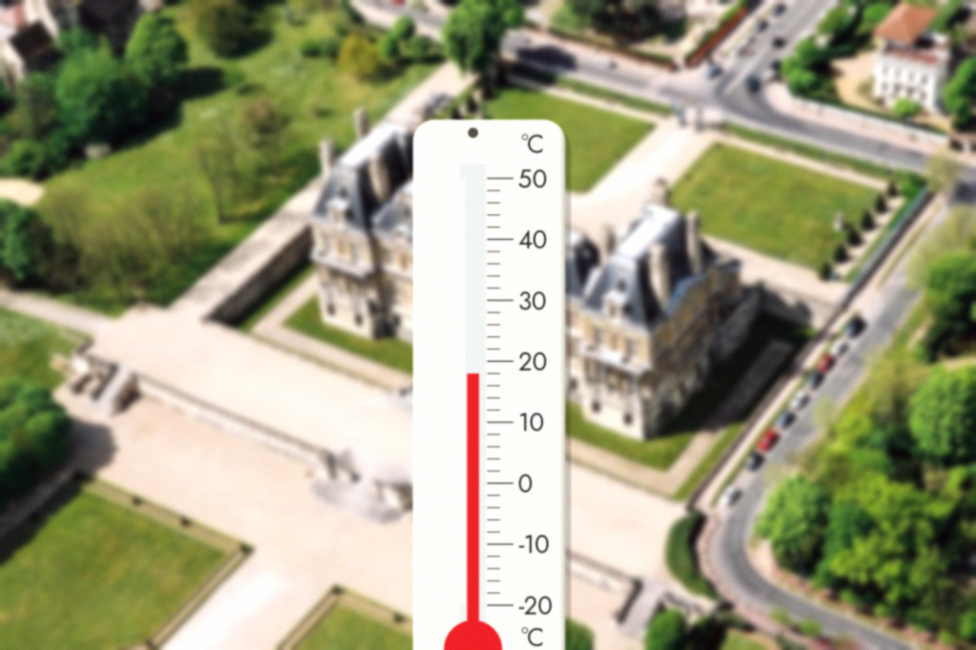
18 °C
